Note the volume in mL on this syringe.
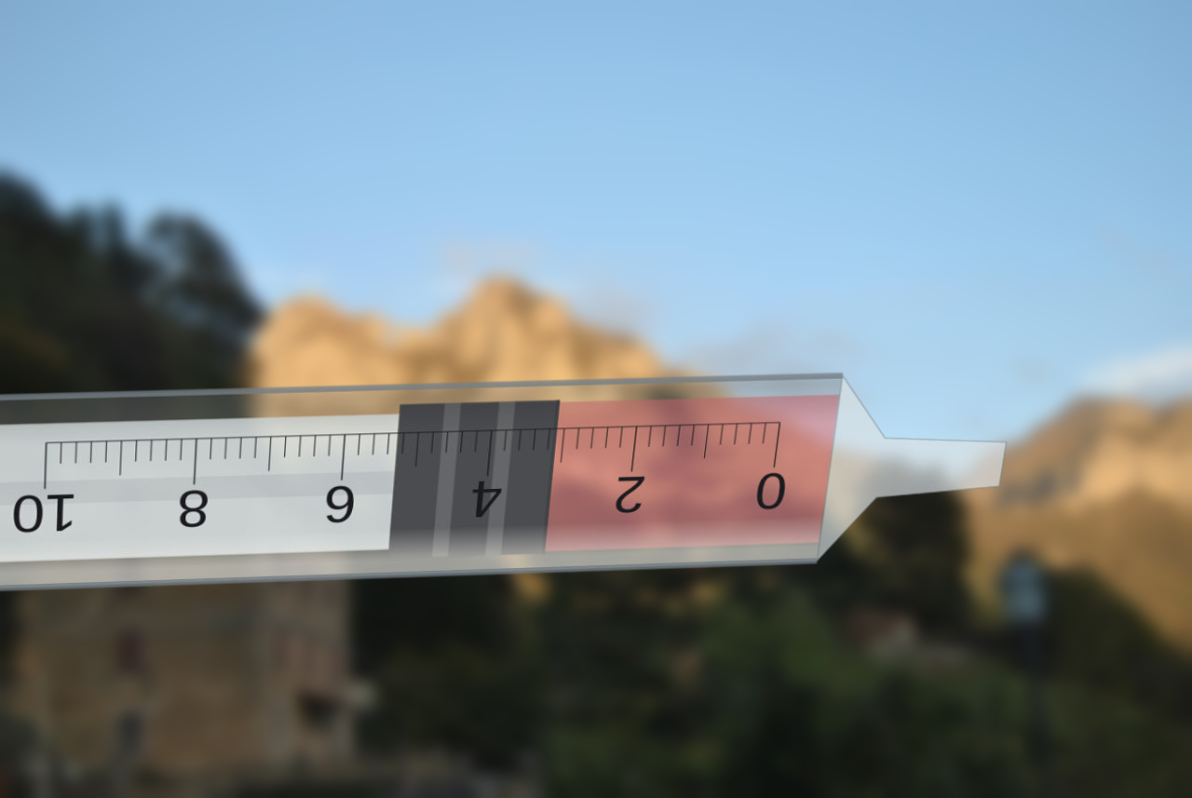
3.1 mL
